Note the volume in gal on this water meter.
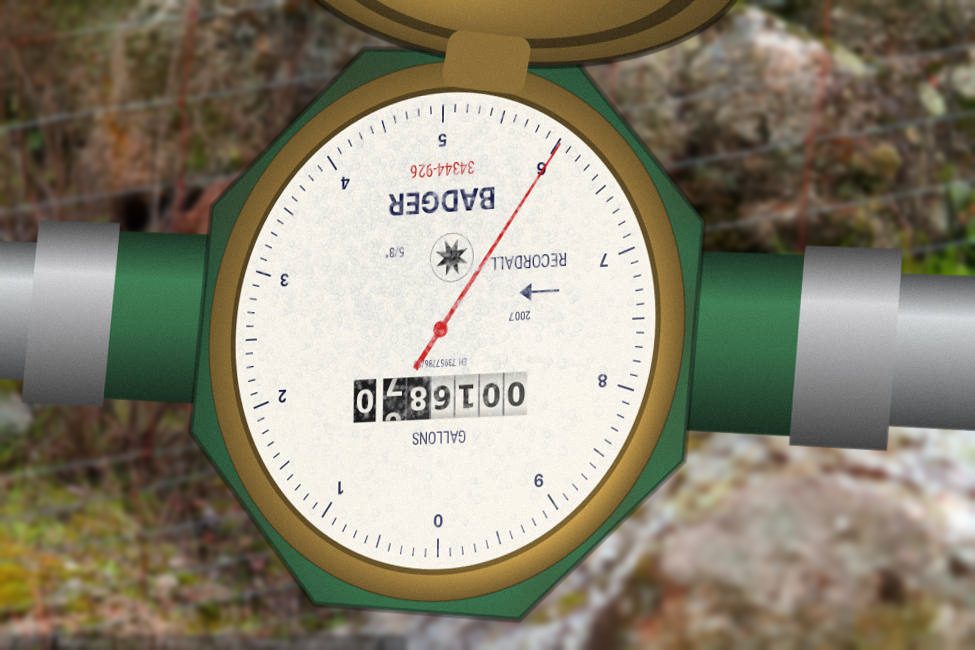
16866.0 gal
